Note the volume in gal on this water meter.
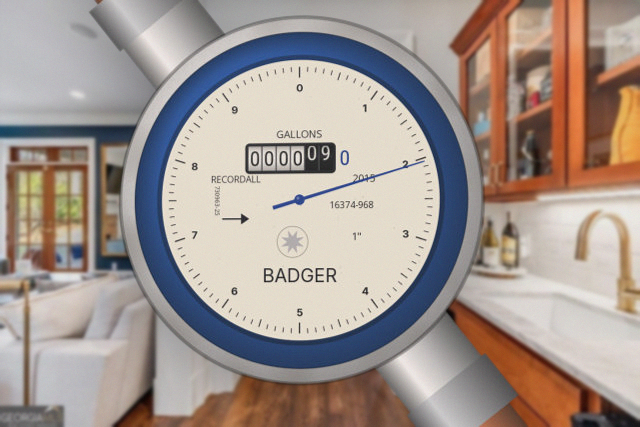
92.0 gal
